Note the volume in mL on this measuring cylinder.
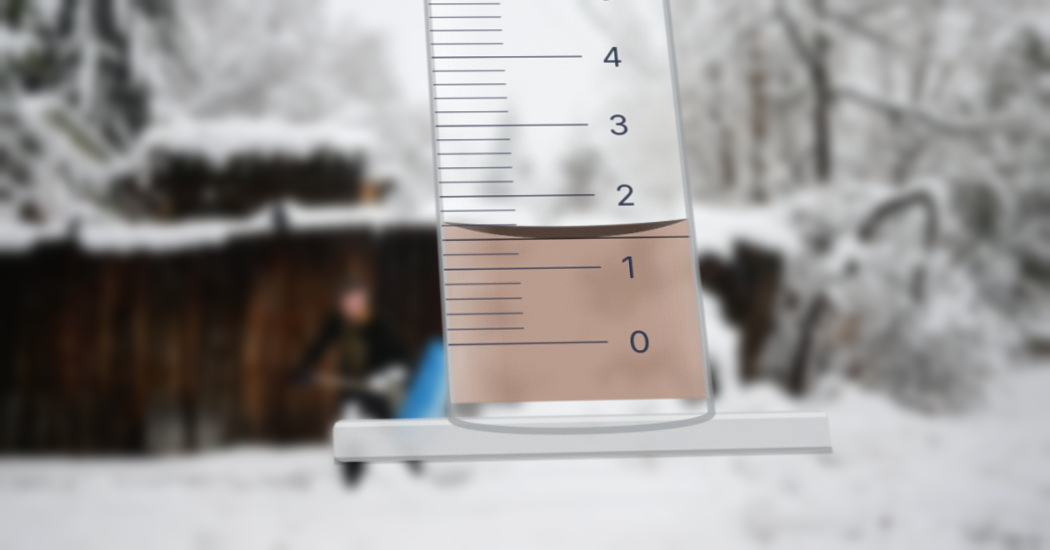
1.4 mL
